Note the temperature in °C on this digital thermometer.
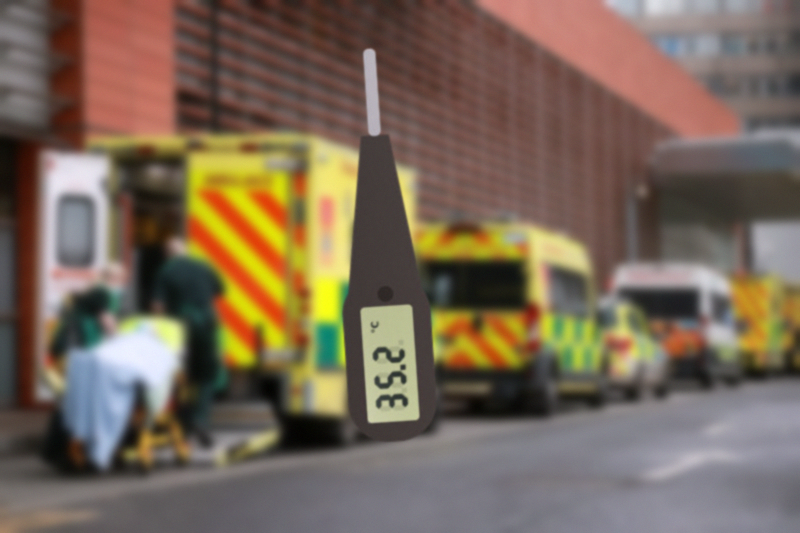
35.2 °C
